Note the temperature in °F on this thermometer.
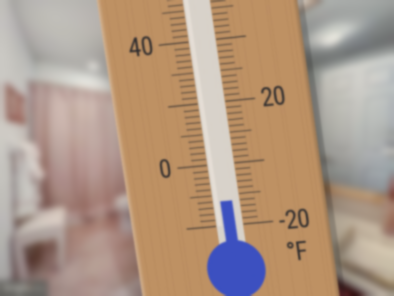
-12 °F
